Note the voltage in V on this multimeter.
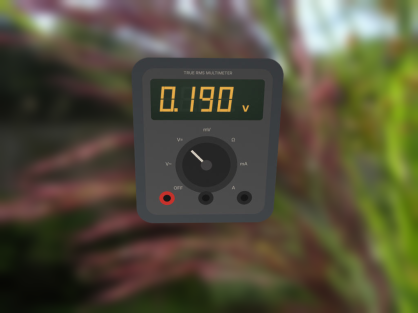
0.190 V
